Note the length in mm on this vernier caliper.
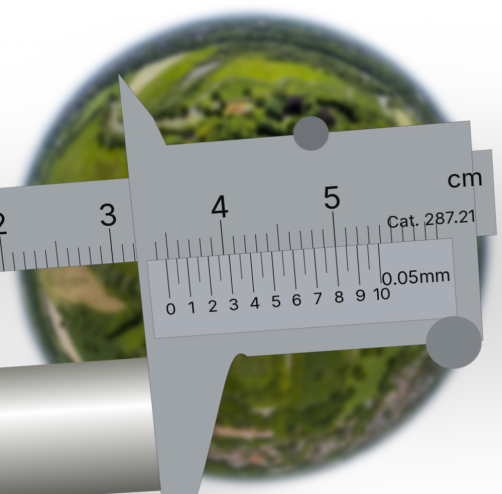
34.8 mm
